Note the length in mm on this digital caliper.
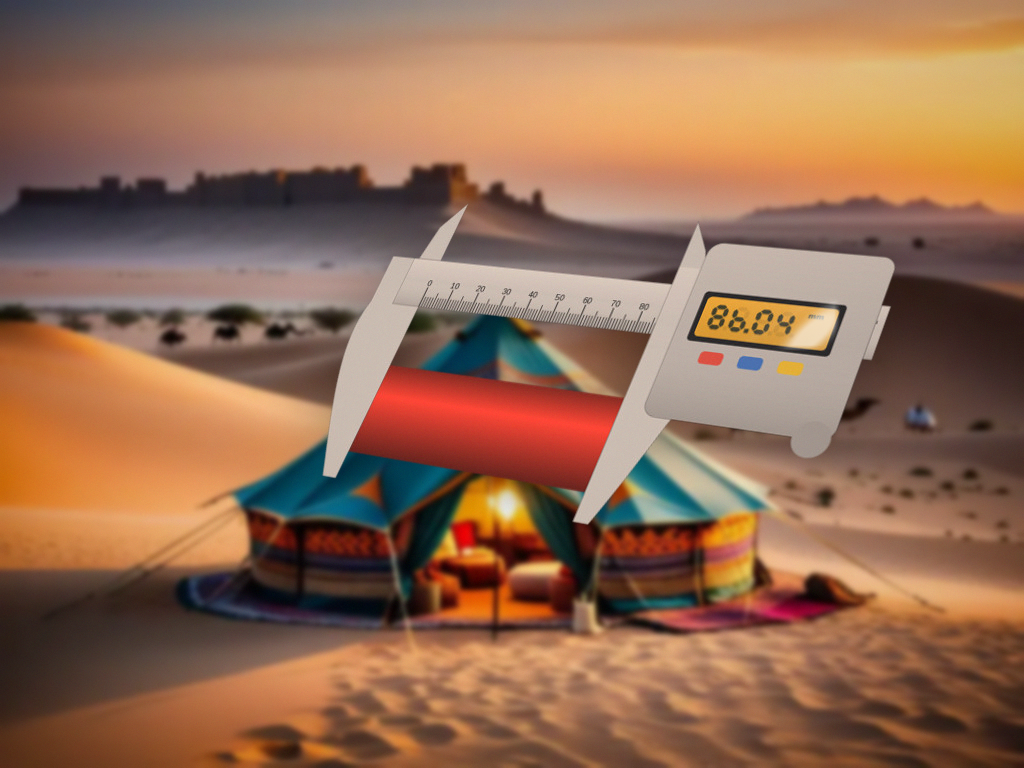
86.04 mm
